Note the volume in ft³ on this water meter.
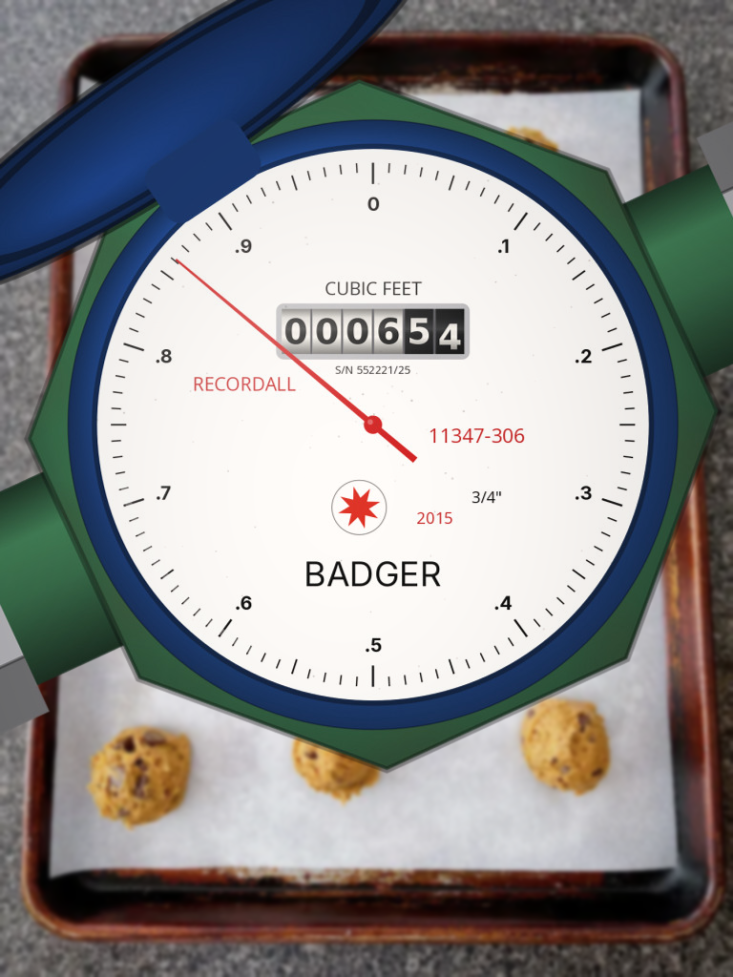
653.86 ft³
